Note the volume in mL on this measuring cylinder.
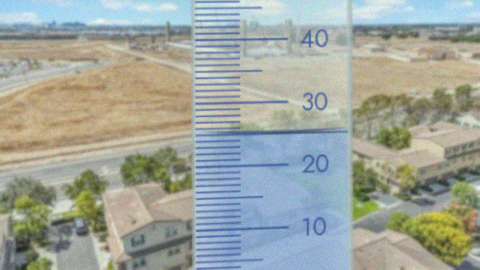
25 mL
